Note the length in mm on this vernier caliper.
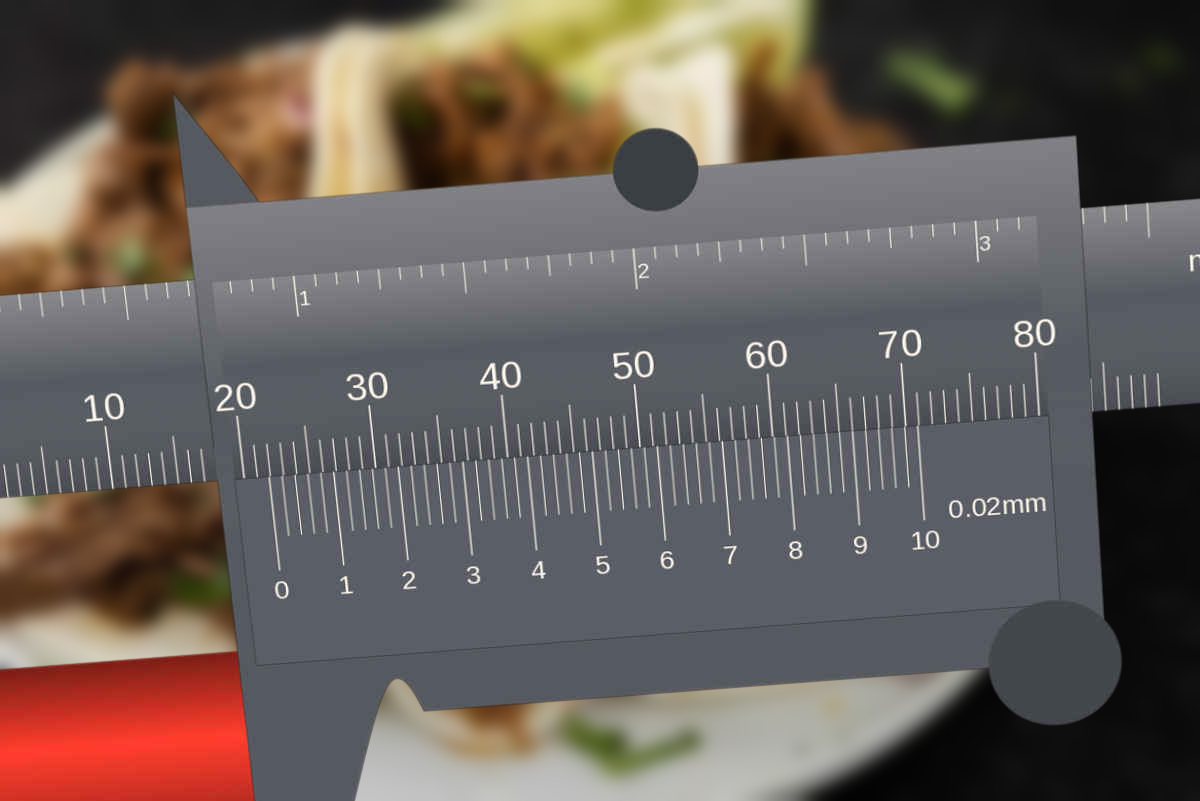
21.9 mm
